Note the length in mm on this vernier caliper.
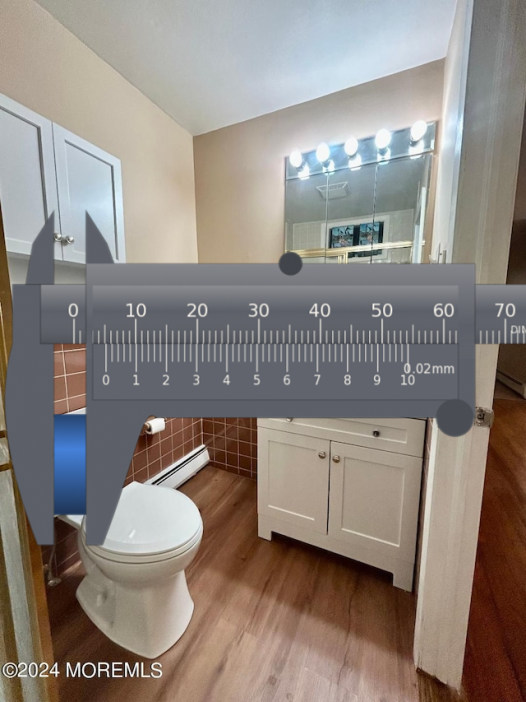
5.2 mm
